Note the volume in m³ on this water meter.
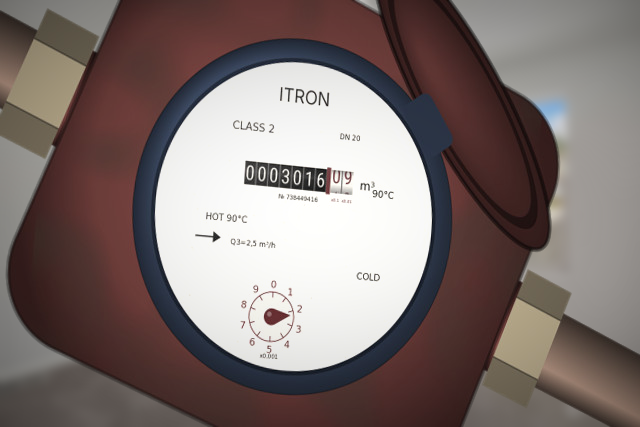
3016.092 m³
